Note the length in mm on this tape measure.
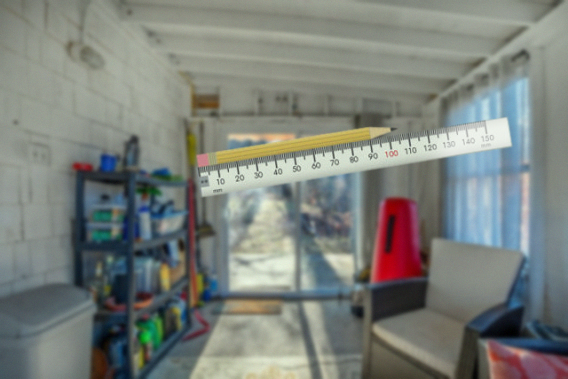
105 mm
